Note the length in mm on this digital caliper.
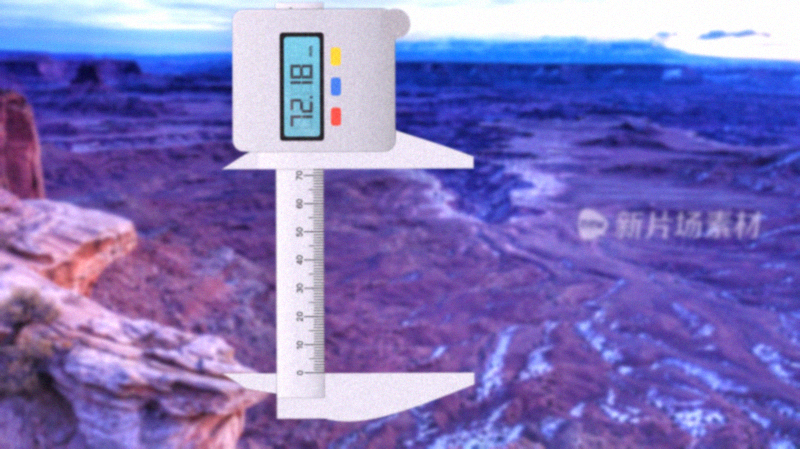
72.18 mm
